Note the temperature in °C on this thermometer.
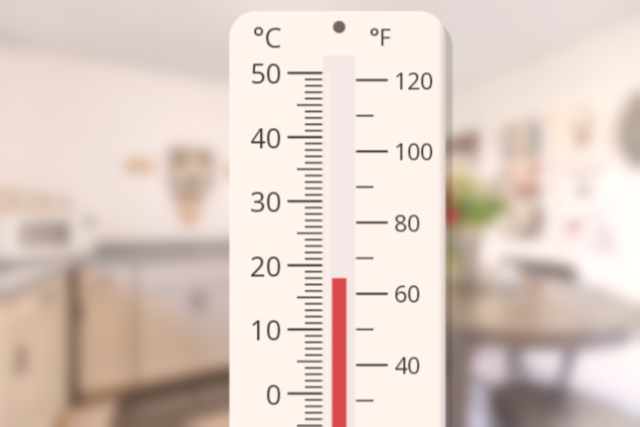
18 °C
